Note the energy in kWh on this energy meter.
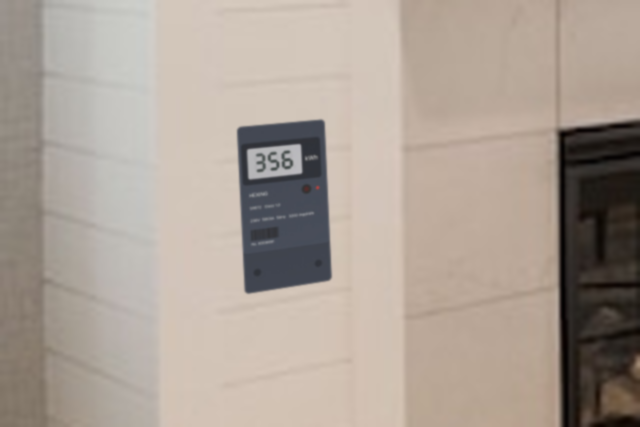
356 kWh
